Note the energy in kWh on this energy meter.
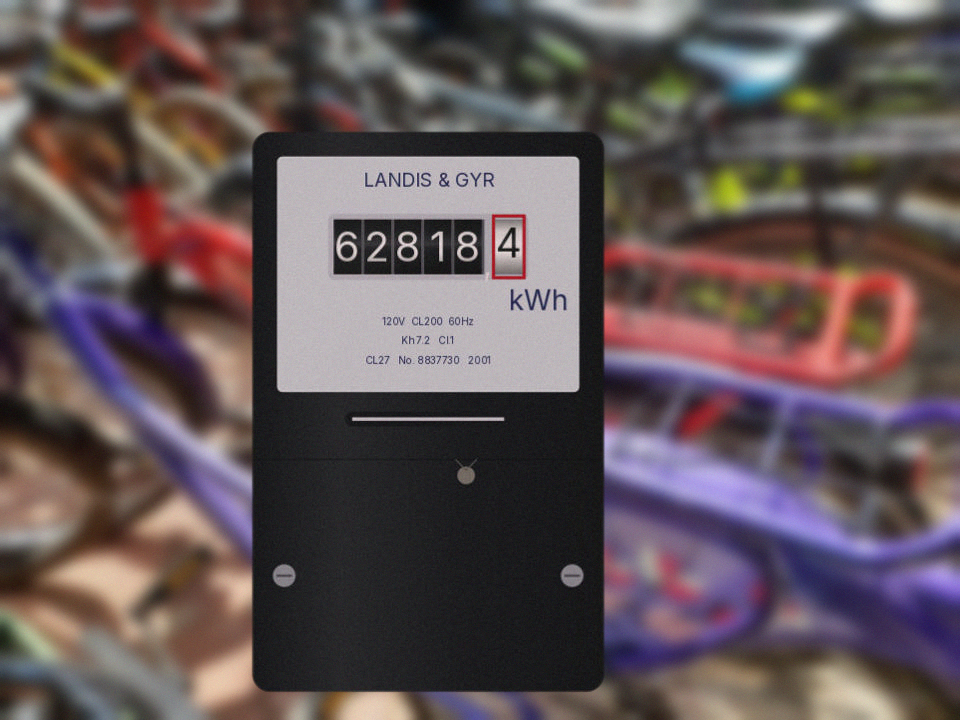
62818.4 kWh
